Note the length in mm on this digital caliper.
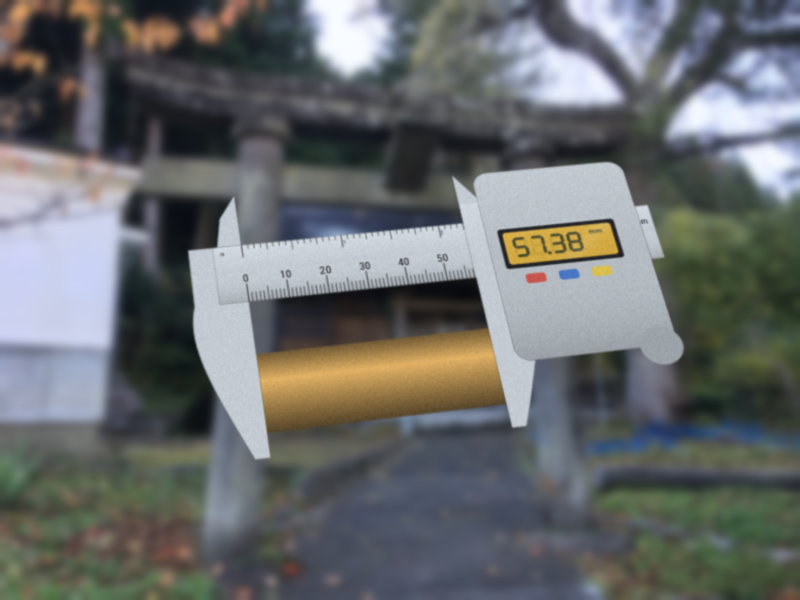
57.38 mm
